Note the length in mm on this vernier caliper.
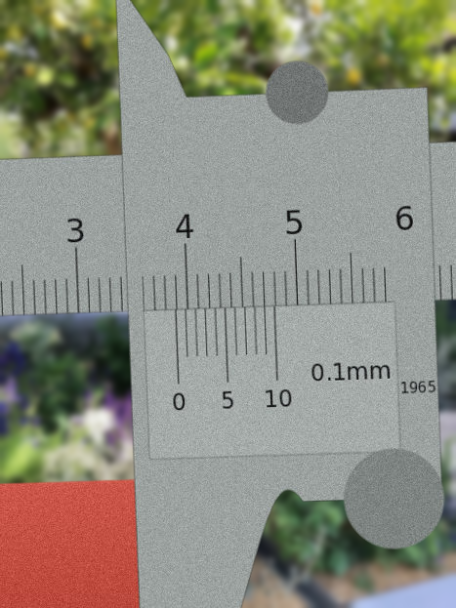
38.9 mm
